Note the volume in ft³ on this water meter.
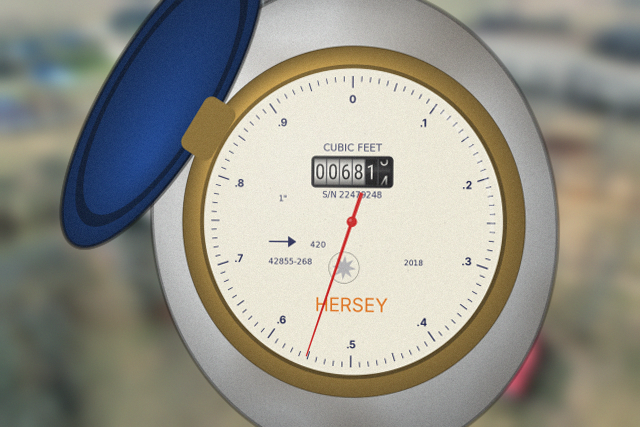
6813.55 ft³
